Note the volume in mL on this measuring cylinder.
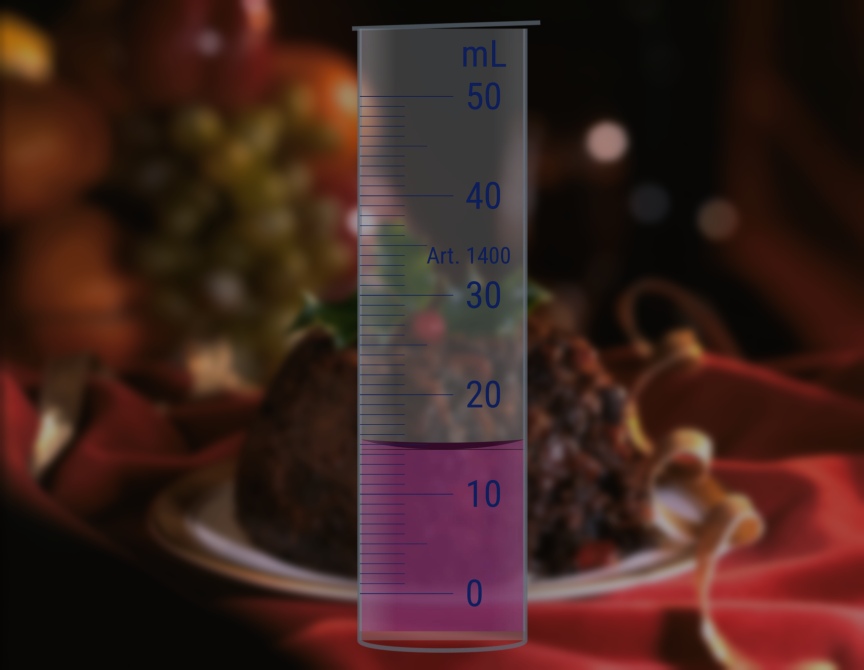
14.5 mL
